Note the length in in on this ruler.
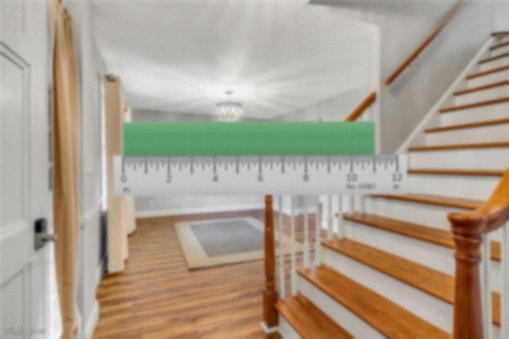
11 in
